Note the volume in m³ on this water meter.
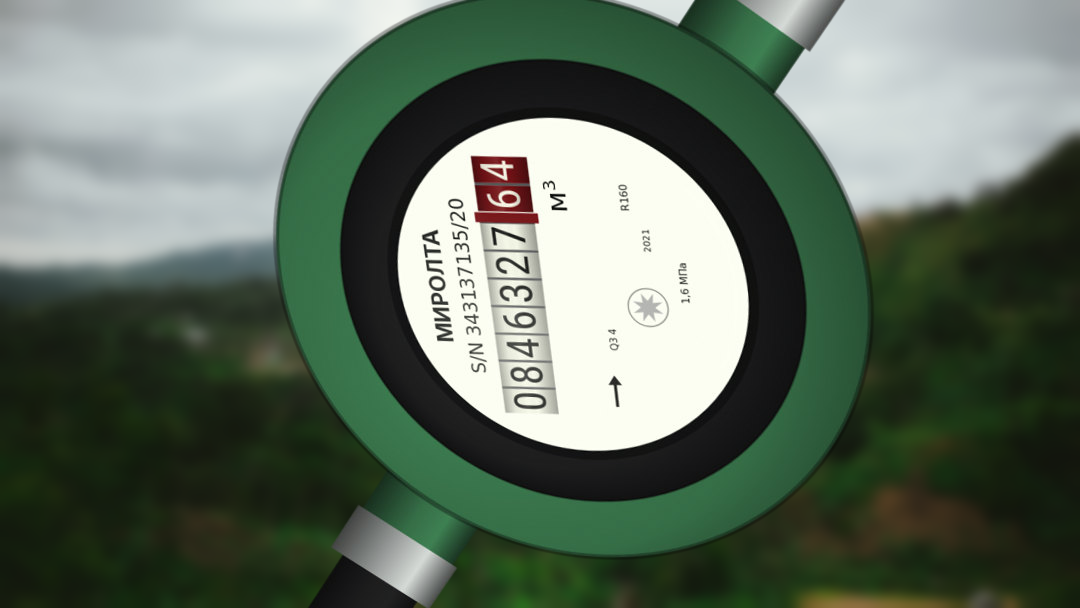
846327.64 m³
